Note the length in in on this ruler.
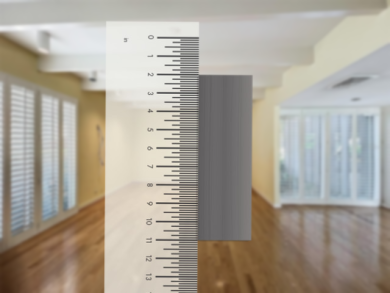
9 in
